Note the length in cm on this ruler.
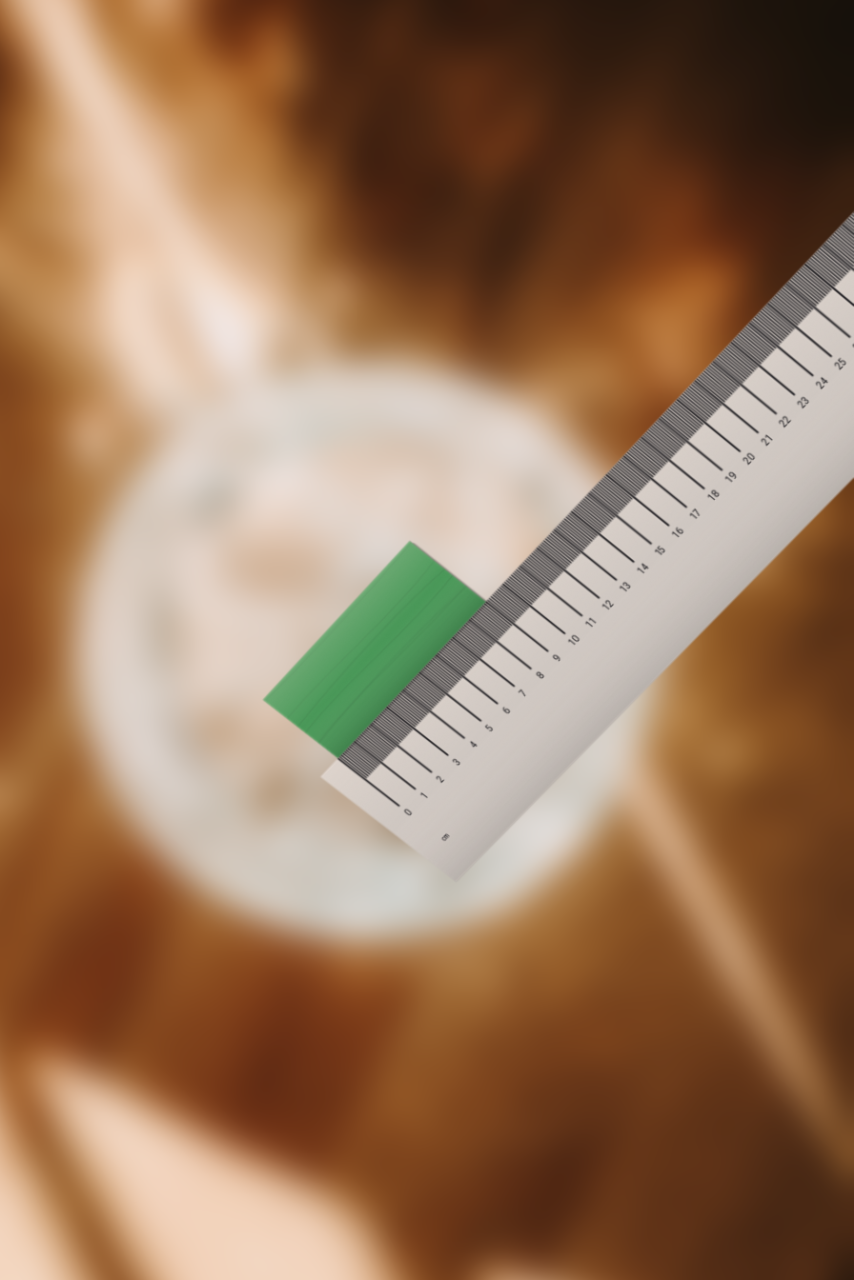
9 cm
